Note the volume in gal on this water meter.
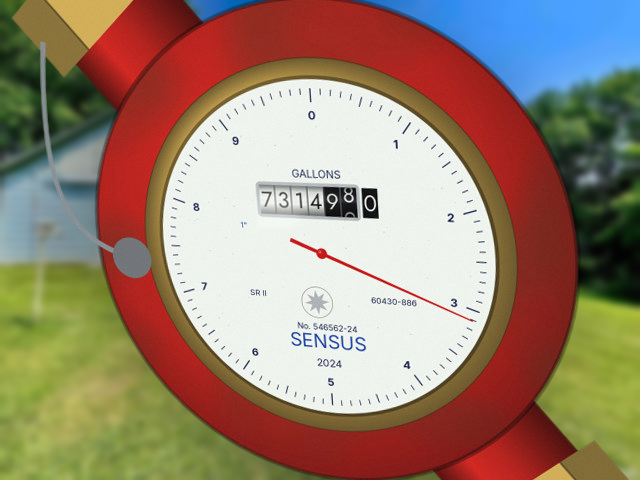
7314983.1 gal
